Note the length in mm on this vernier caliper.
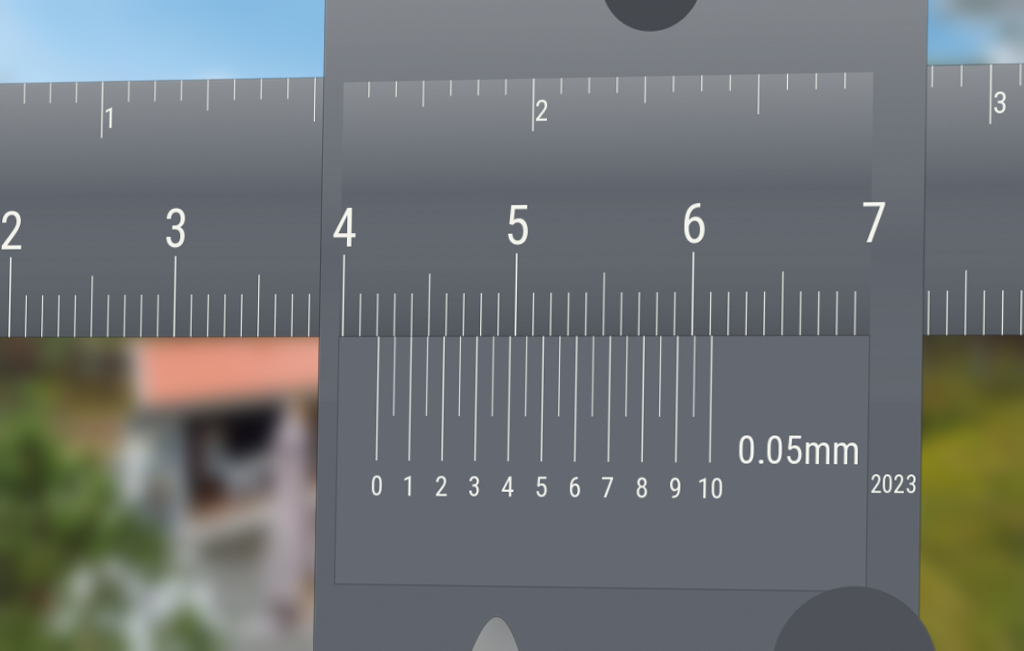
42.1 mm
